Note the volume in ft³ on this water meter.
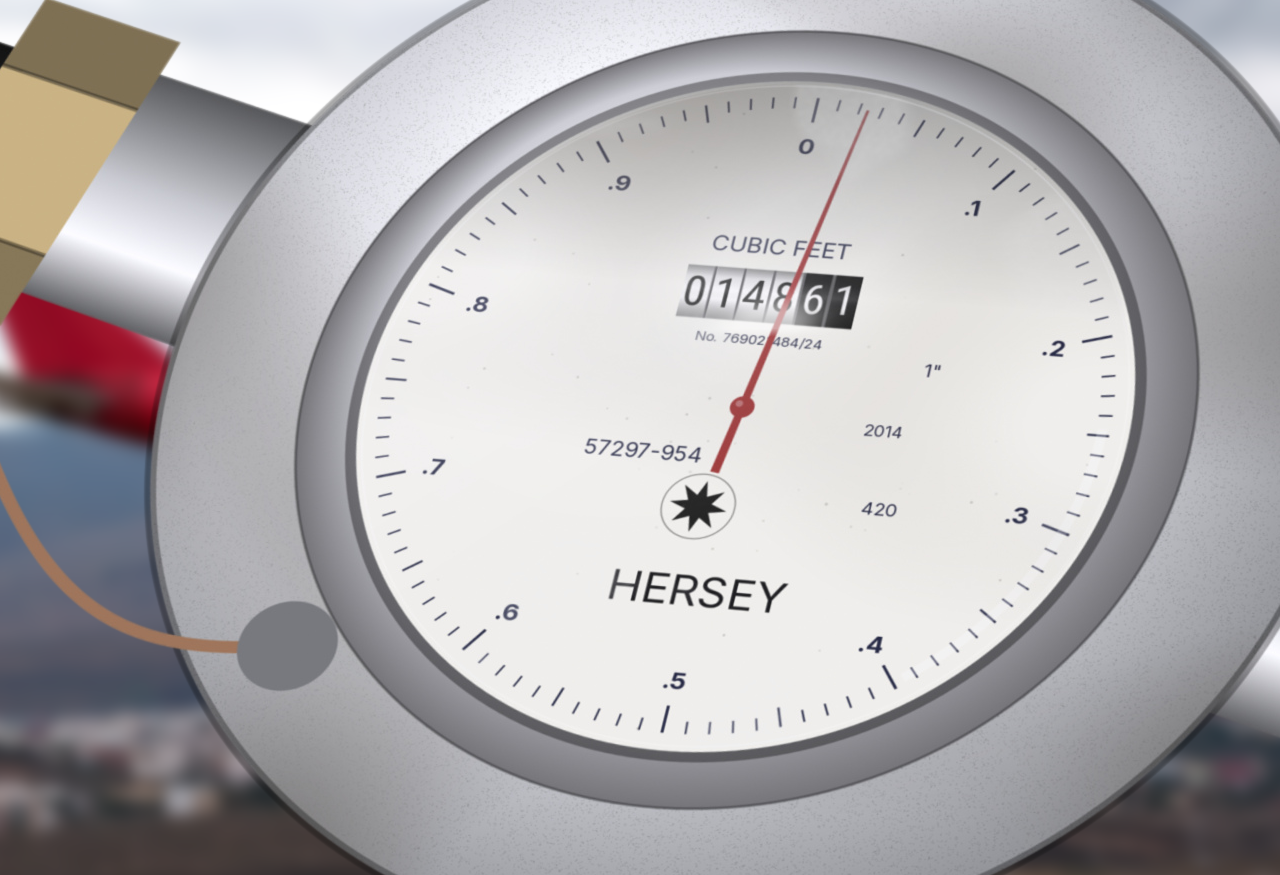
14861.02 ft³
